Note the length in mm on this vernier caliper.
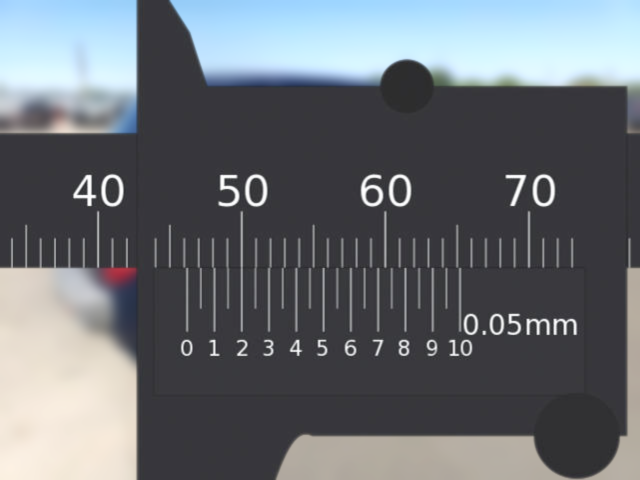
46.2 mm
